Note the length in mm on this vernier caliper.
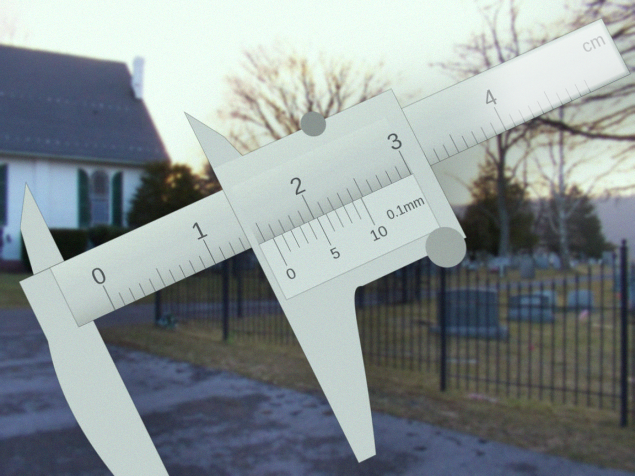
15.8 mm
